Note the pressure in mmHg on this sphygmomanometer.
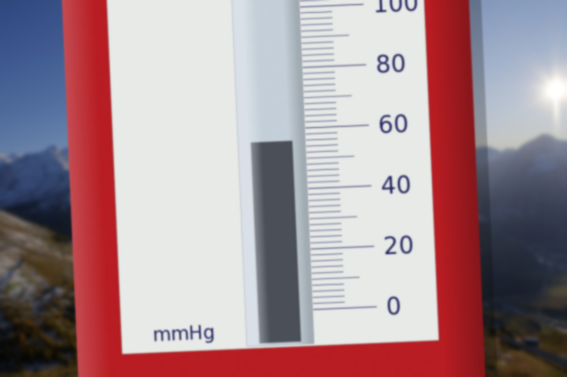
56 mmHg
